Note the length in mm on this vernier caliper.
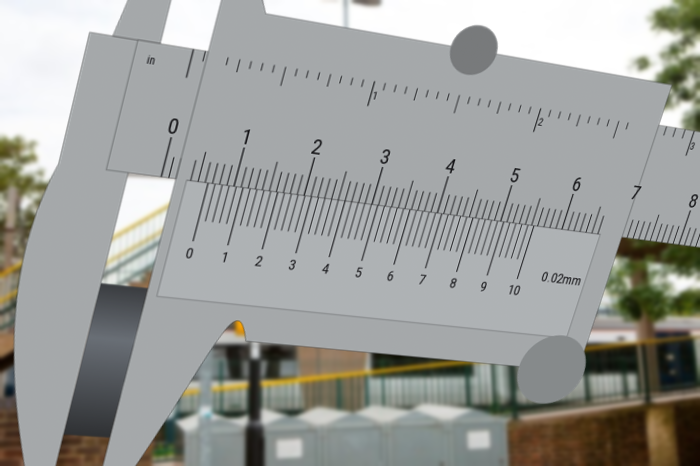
6.4 mm
